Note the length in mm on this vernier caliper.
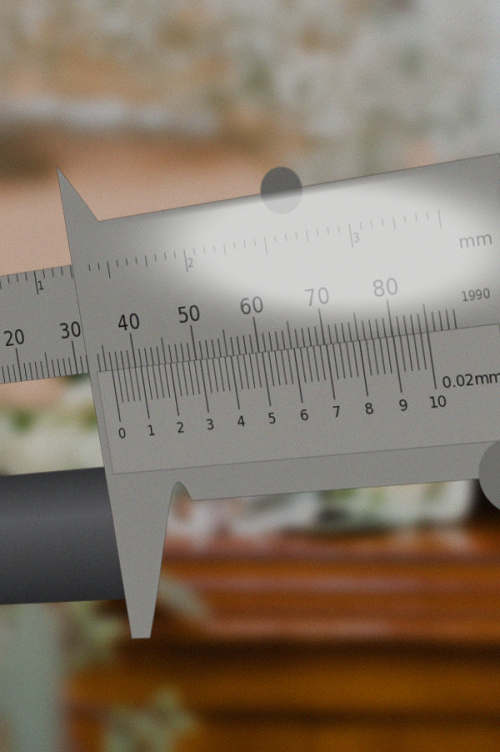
36.0 mm
